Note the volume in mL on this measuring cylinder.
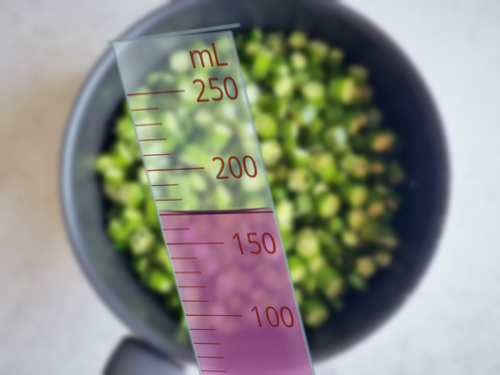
170 mL
